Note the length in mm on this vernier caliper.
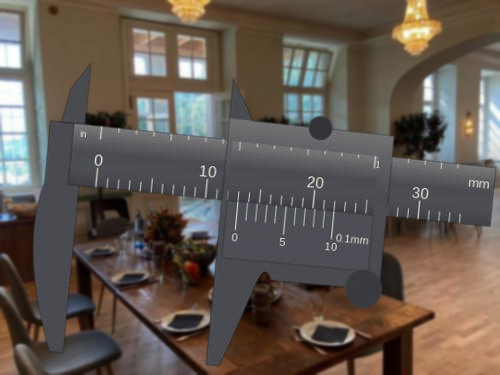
13.0 mm
